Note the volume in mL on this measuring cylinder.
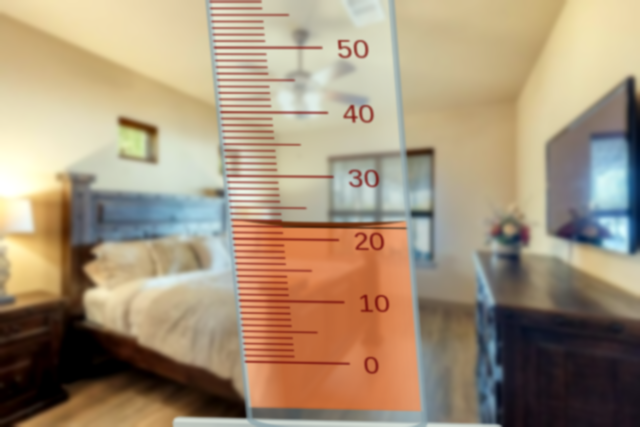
22 mL
